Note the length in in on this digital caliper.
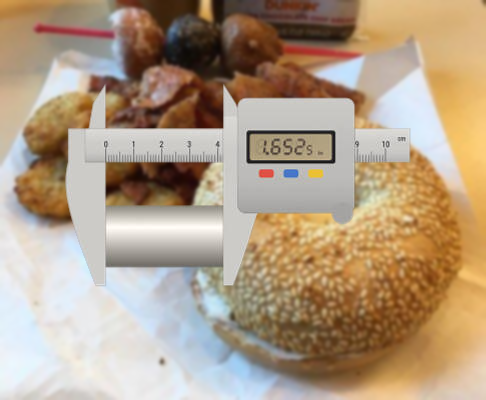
1.6525 in
